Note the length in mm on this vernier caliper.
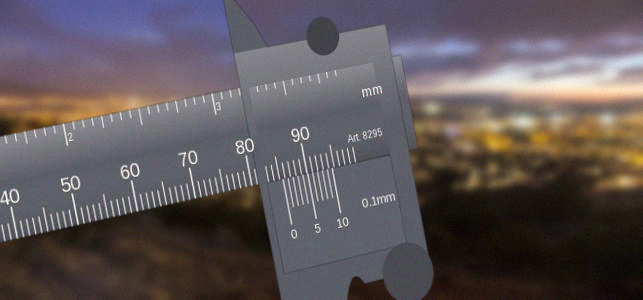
85.6 mm
